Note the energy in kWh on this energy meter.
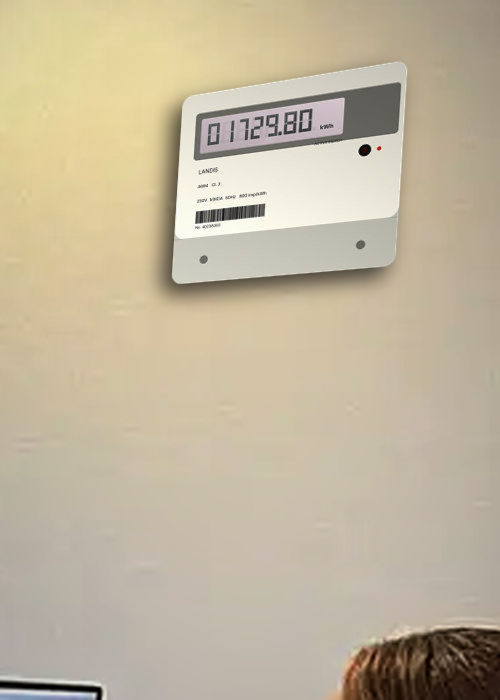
1729.80 kWh
